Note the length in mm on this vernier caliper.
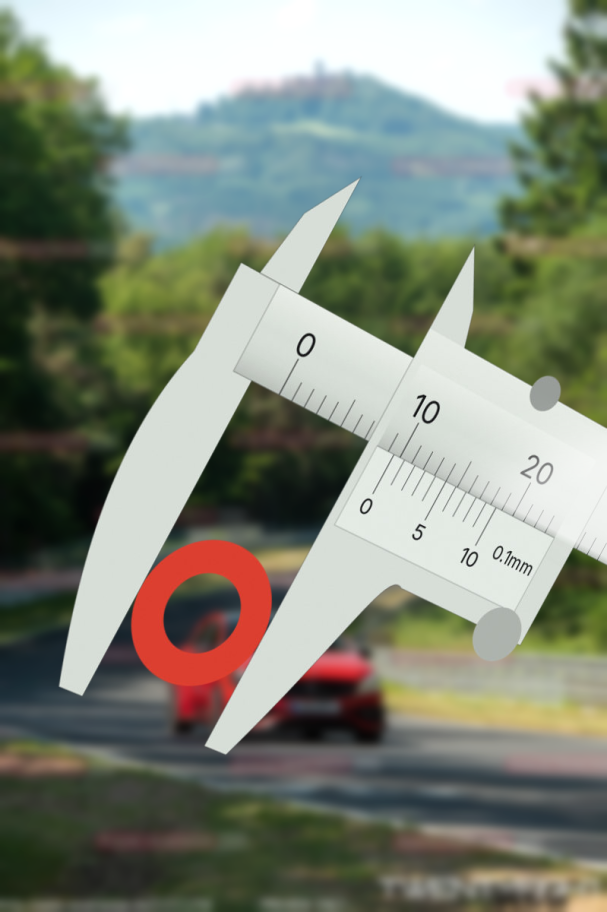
9.5 mm
